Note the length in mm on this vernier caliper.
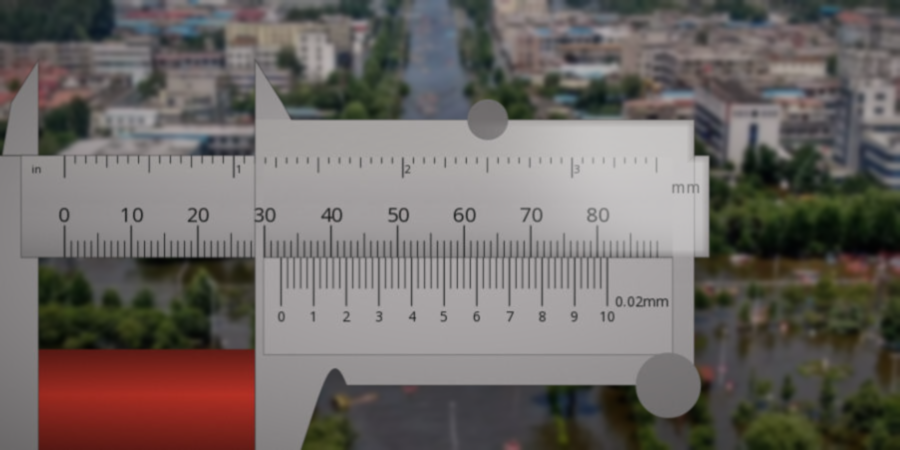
32.5 mm
